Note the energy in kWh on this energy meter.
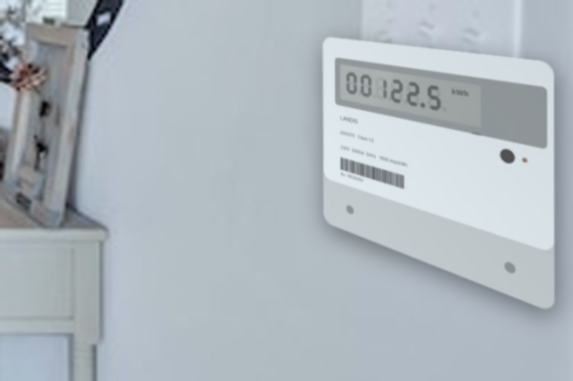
122.5 kWh
